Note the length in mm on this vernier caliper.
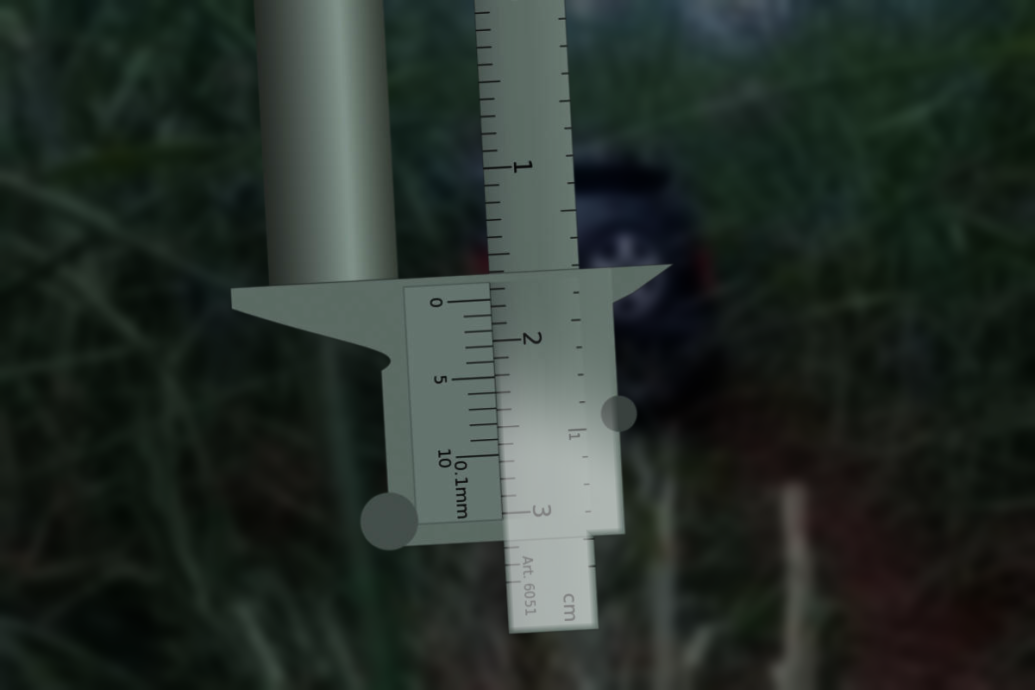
17.6 mm
